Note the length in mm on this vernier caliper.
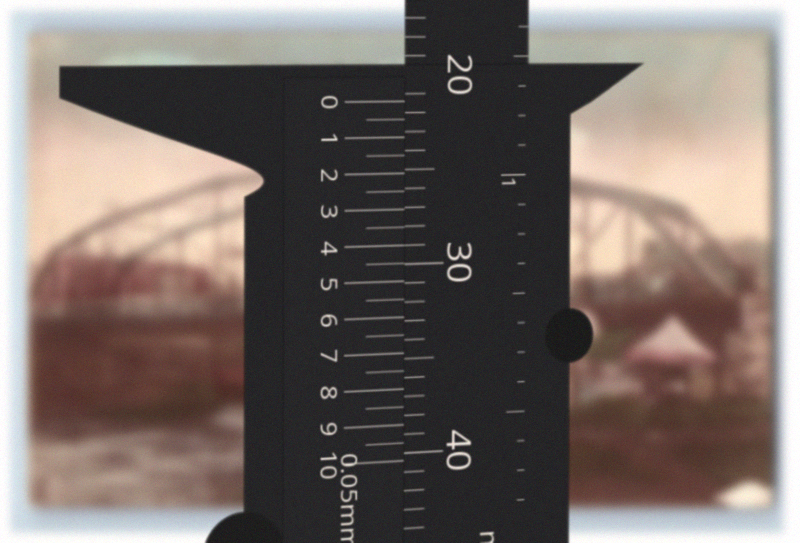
21.4 mm
